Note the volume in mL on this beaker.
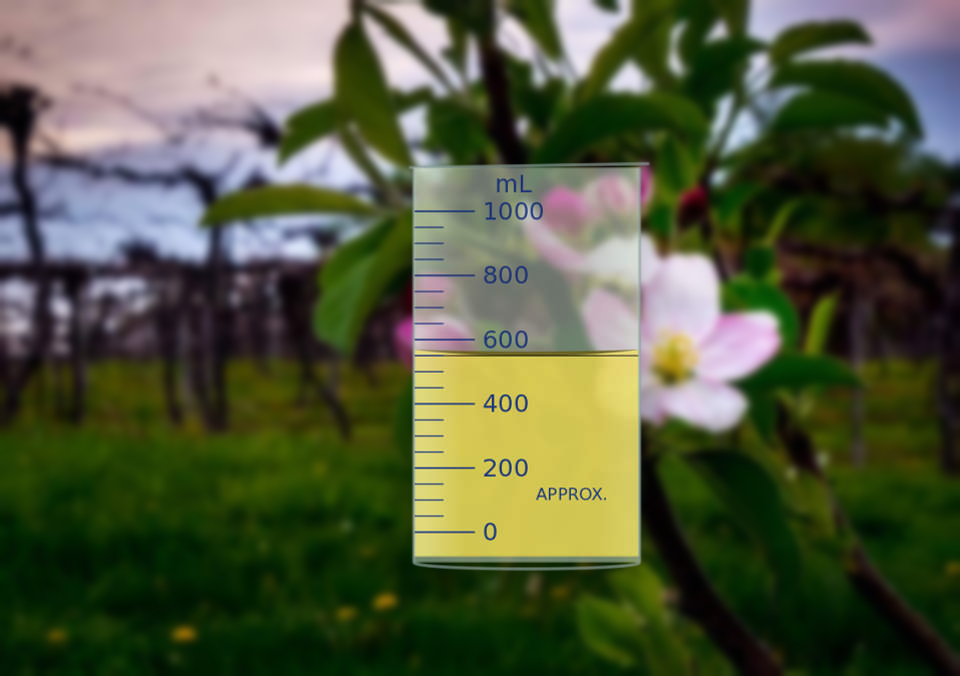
550 mL
